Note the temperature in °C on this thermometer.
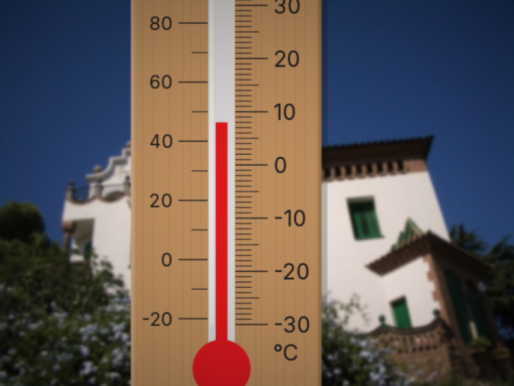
8 °C
